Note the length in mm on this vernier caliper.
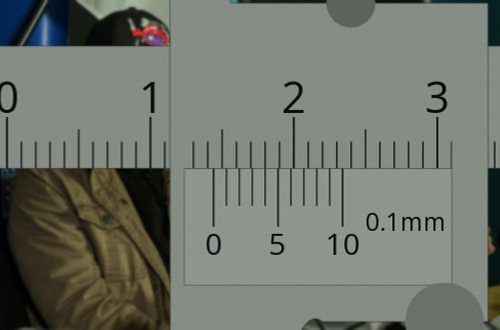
14.4 mm
